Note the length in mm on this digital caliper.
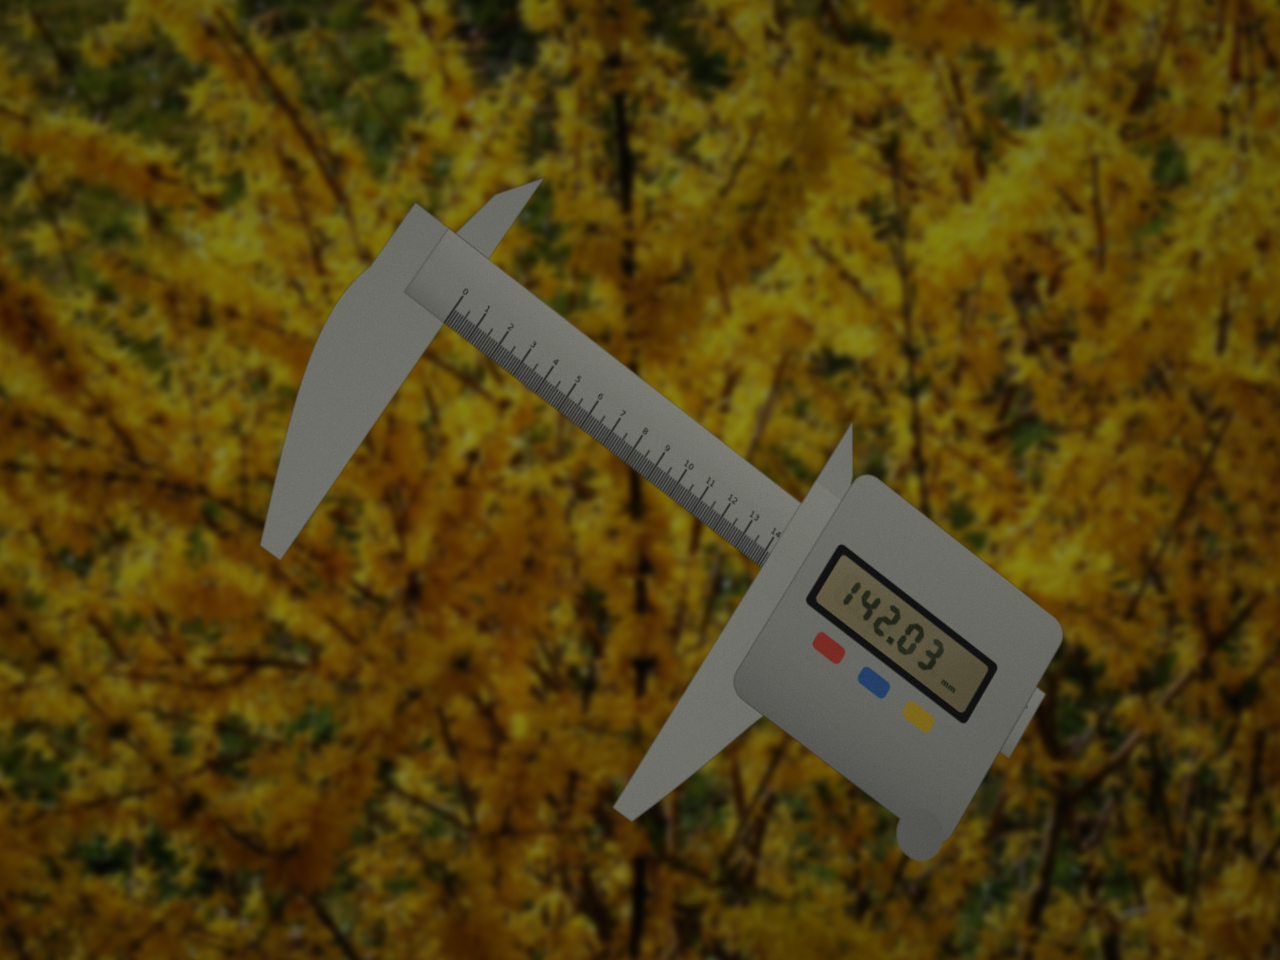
142.03 mm
